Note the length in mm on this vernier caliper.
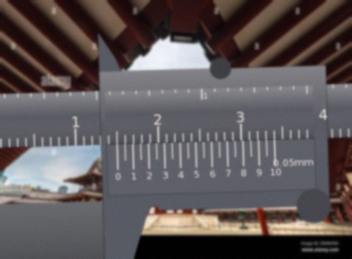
15.0 mm
